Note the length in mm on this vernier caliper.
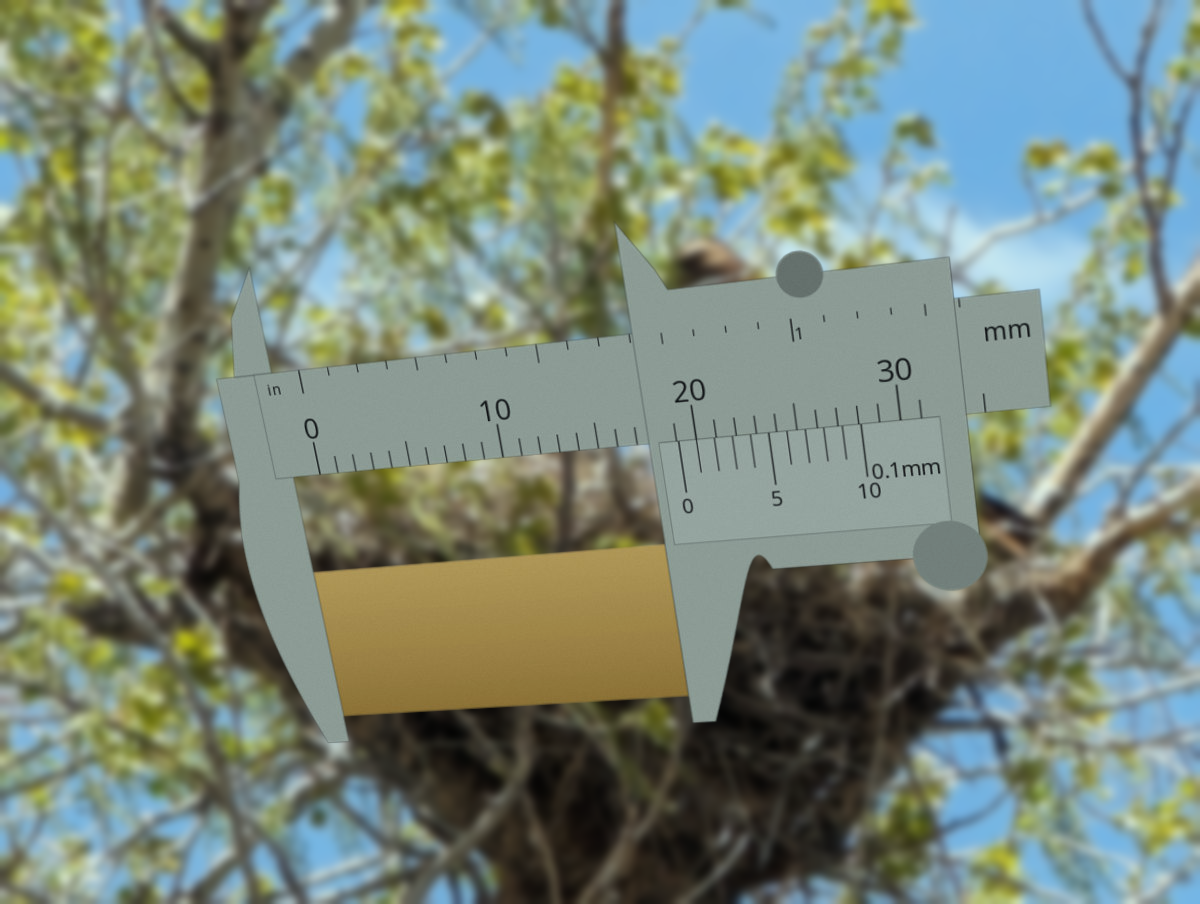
19.1 mm
